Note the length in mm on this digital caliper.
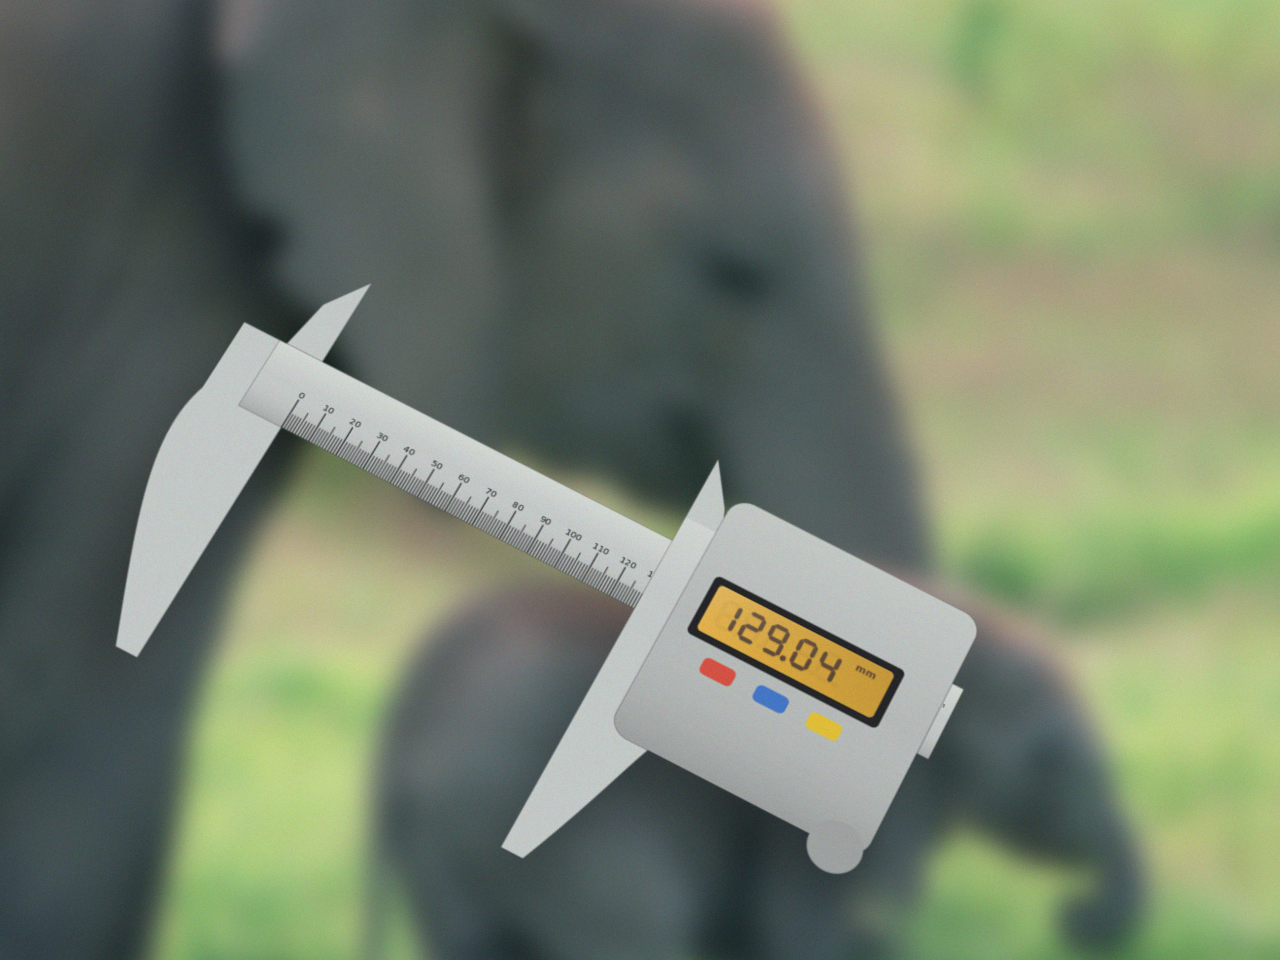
129.04 mm
